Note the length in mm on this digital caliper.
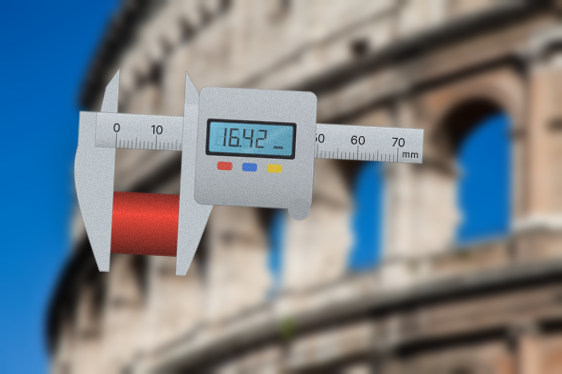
16.42 mm
